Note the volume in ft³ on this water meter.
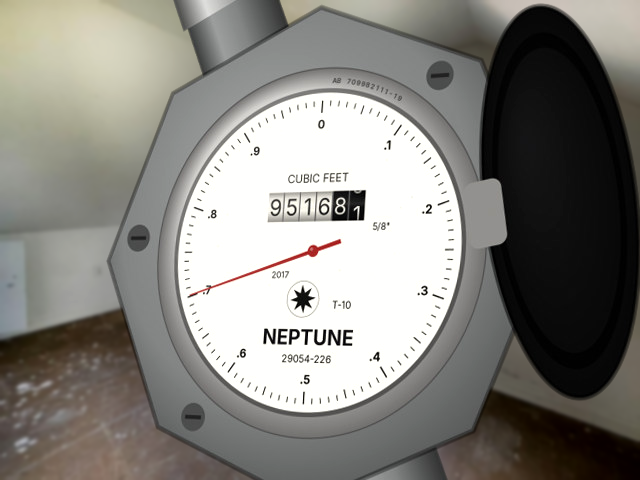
951680.70 ft³
